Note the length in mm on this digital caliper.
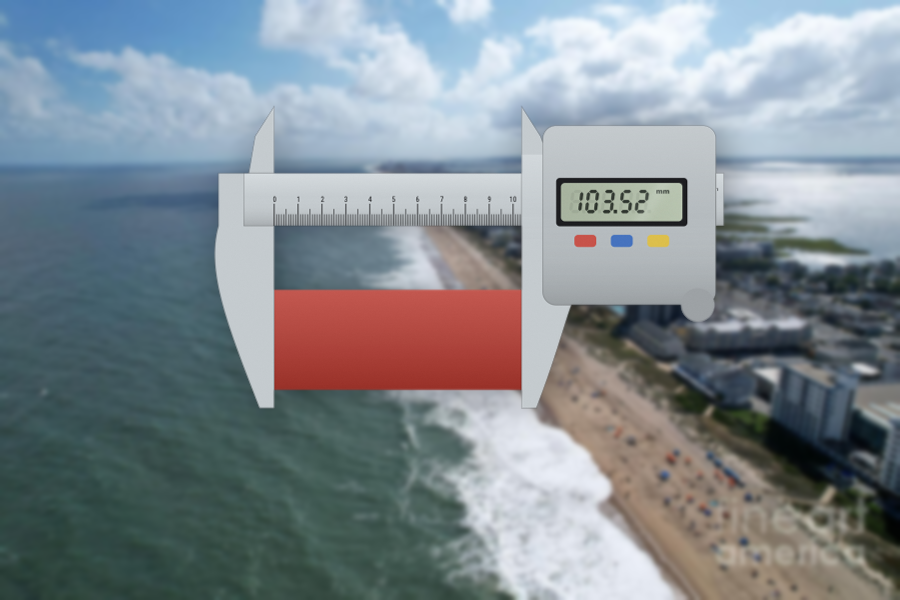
103.52 mm
